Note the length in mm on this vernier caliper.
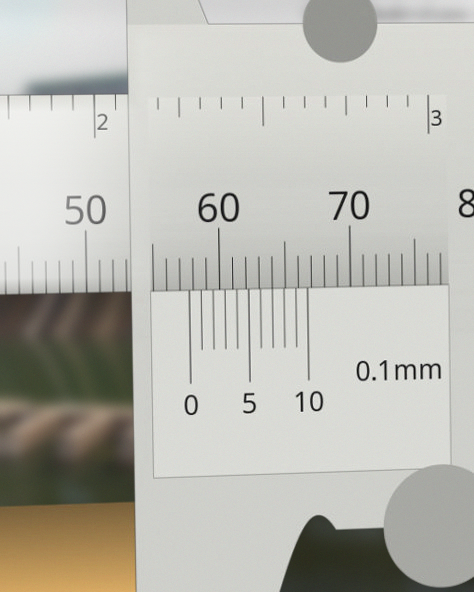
57.7 mm
